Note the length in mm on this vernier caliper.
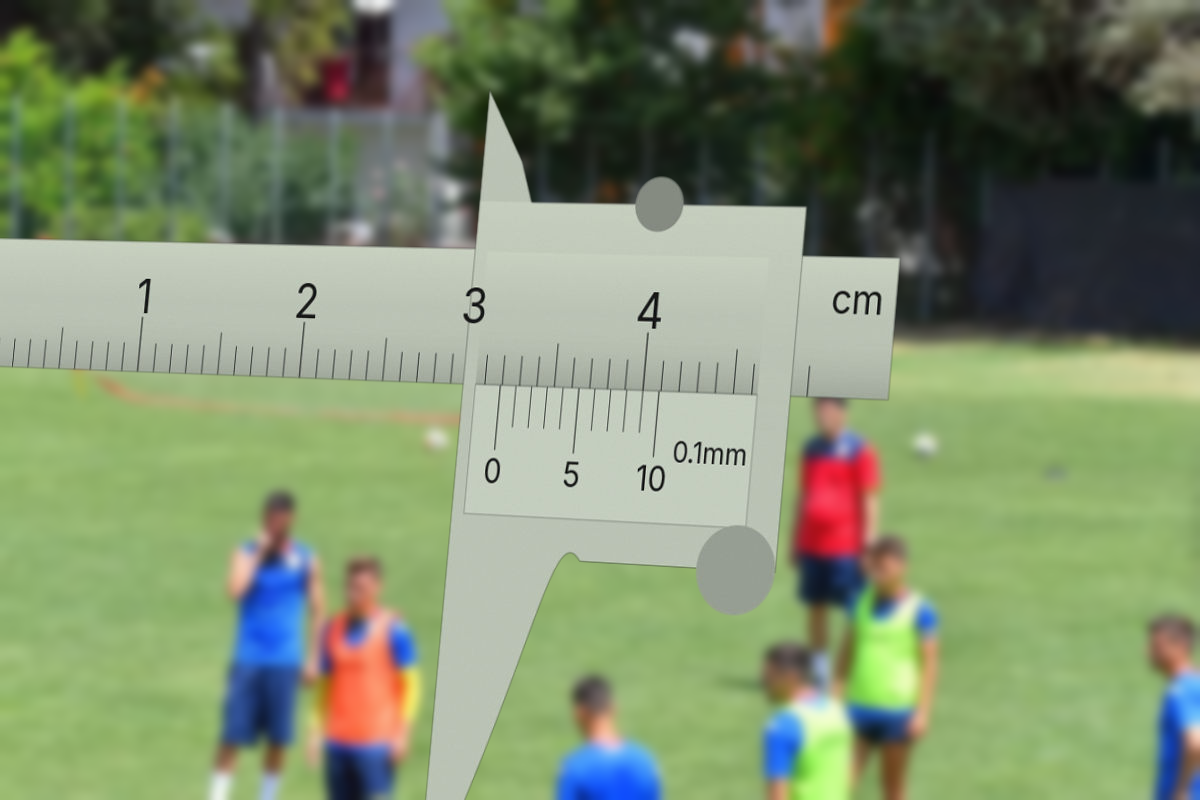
31.9 mm
